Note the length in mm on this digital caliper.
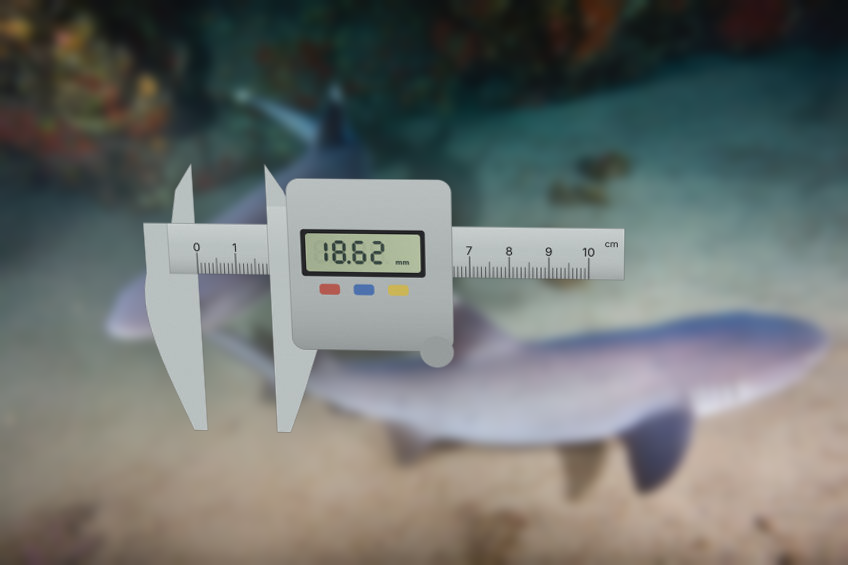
18.62 mm
